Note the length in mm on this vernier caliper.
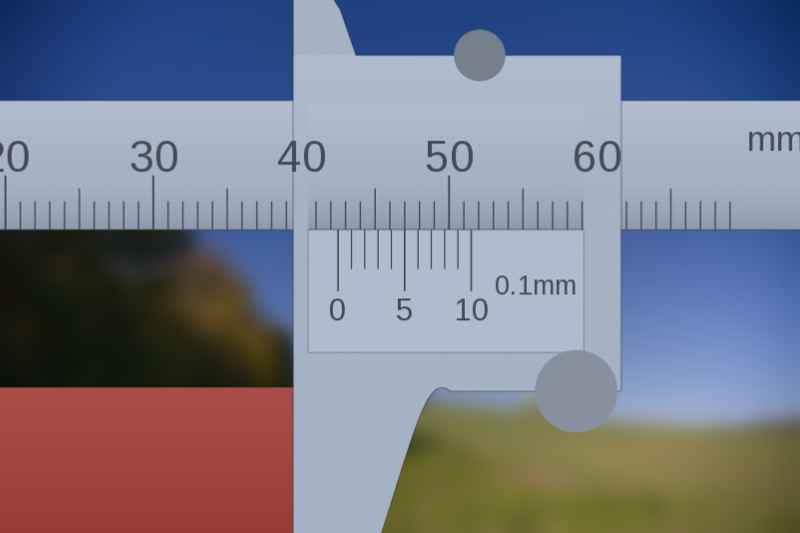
42.5 mm
